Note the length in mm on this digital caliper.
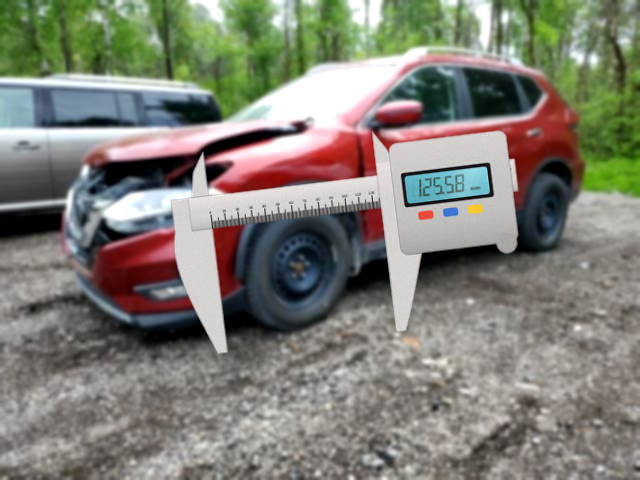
125.58 mm
